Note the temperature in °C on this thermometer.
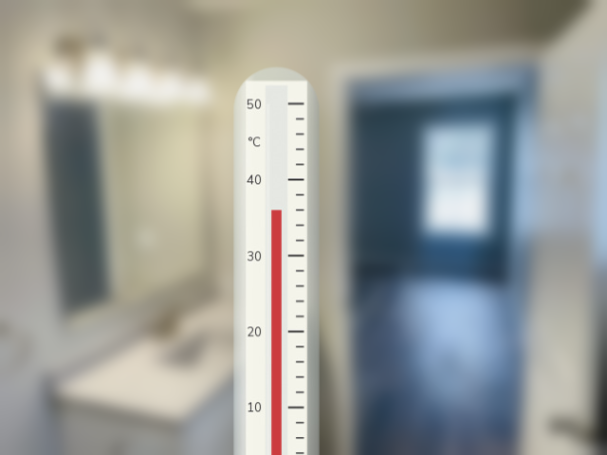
36 °C
